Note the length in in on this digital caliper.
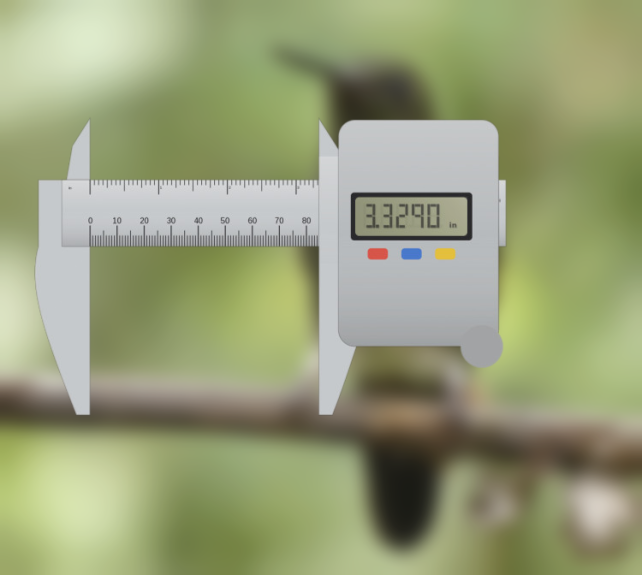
3.3290 in
